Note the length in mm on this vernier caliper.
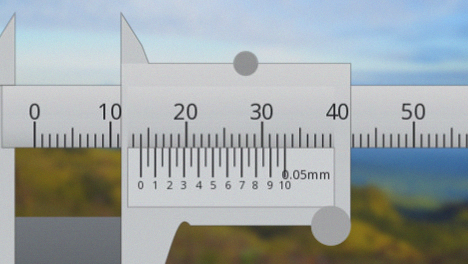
14.0 mm
